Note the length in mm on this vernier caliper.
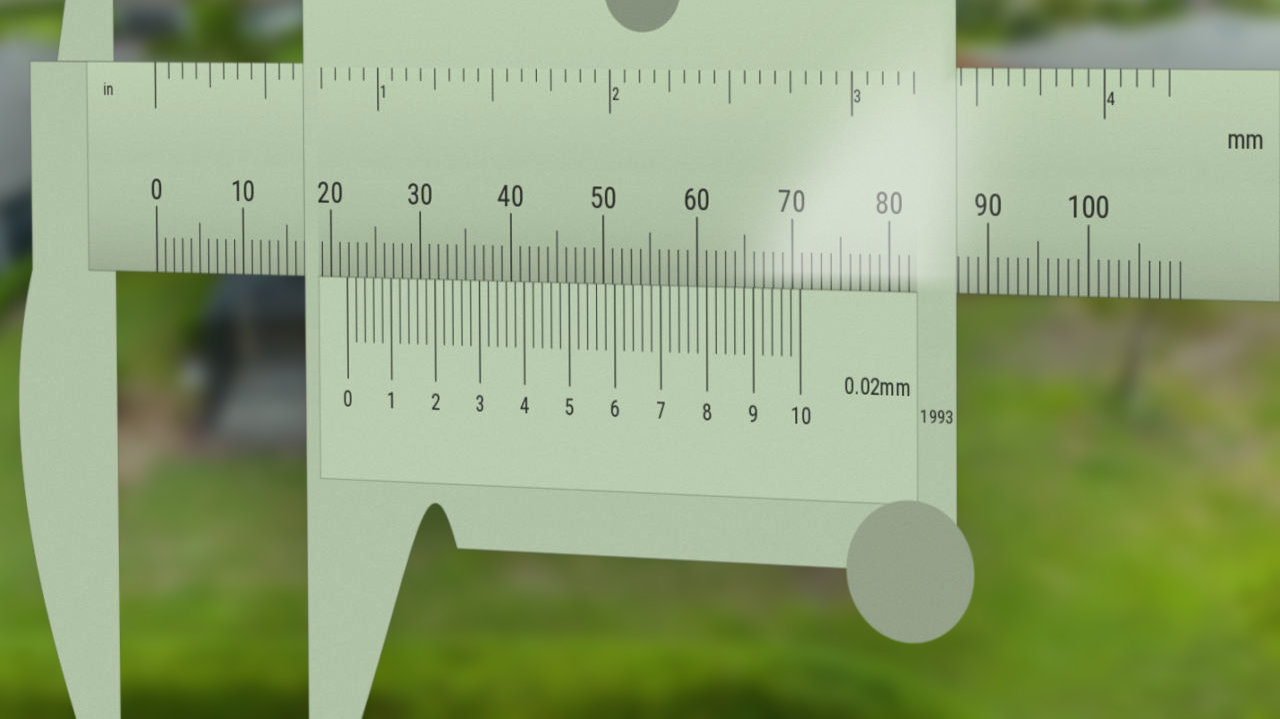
21.8 mm
